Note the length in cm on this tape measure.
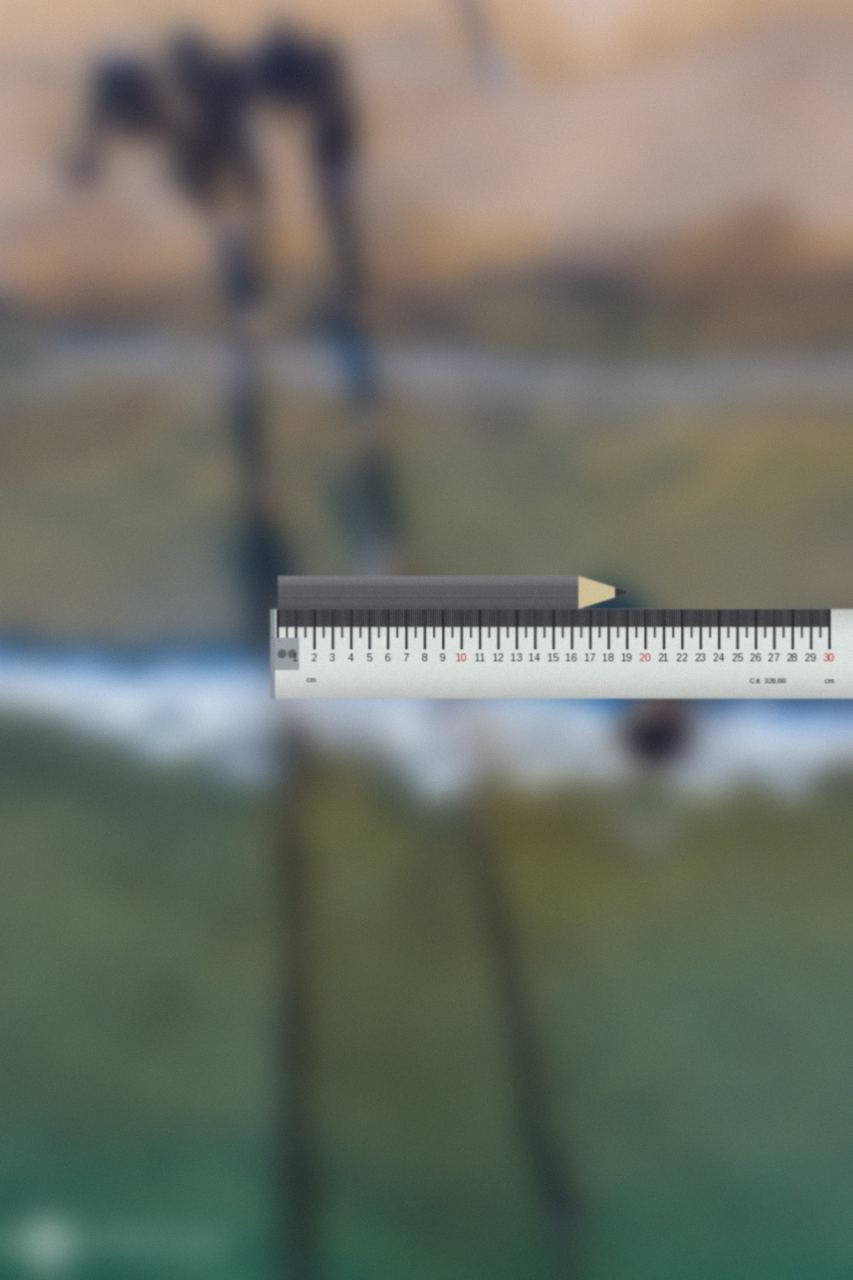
19 cm
